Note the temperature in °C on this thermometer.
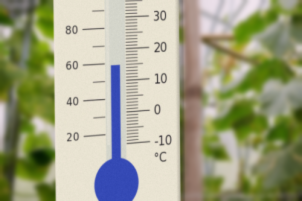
15 °C
